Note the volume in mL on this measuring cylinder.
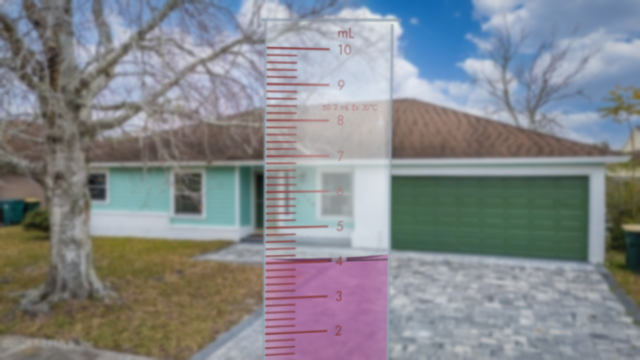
4 mL
